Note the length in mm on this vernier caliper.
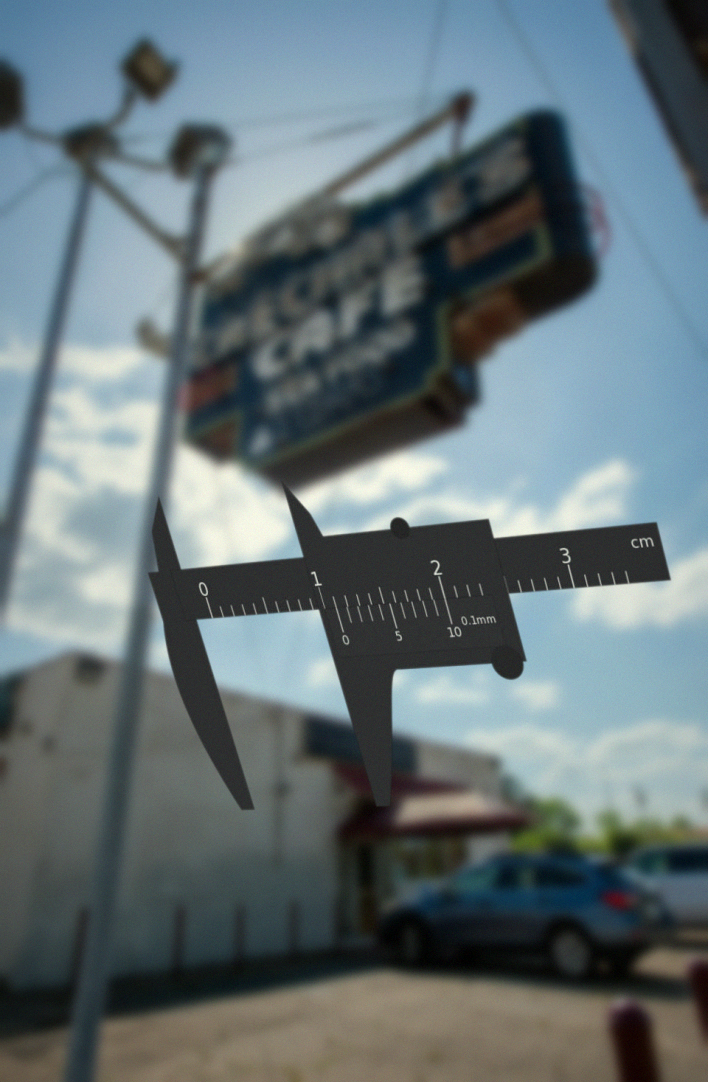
11.0 mm
